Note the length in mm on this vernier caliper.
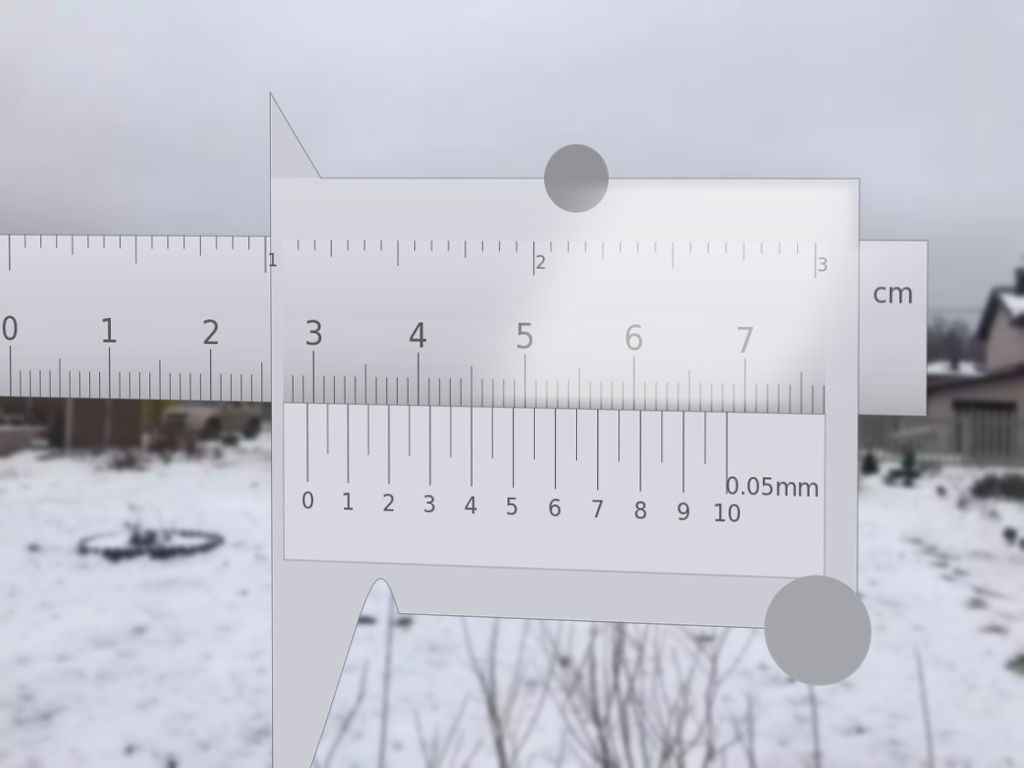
29.4 mm
